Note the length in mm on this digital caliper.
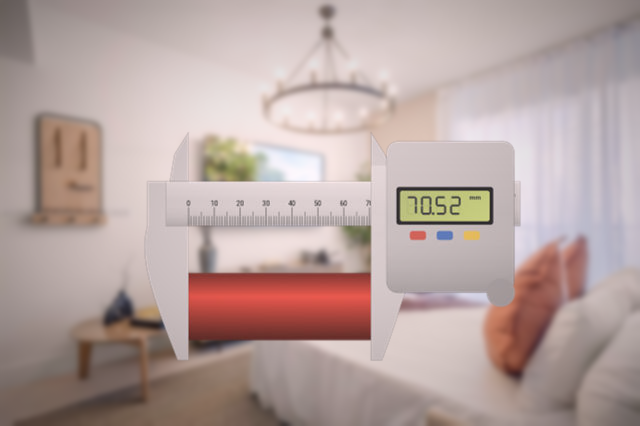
70.52 mm
